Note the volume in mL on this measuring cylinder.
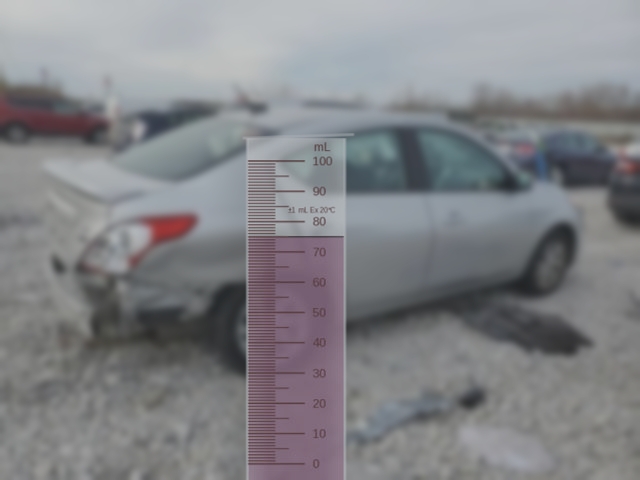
75 mL
